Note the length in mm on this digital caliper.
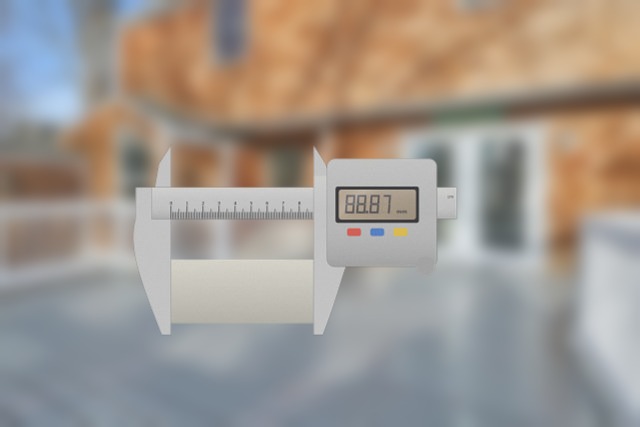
88.87 mm
